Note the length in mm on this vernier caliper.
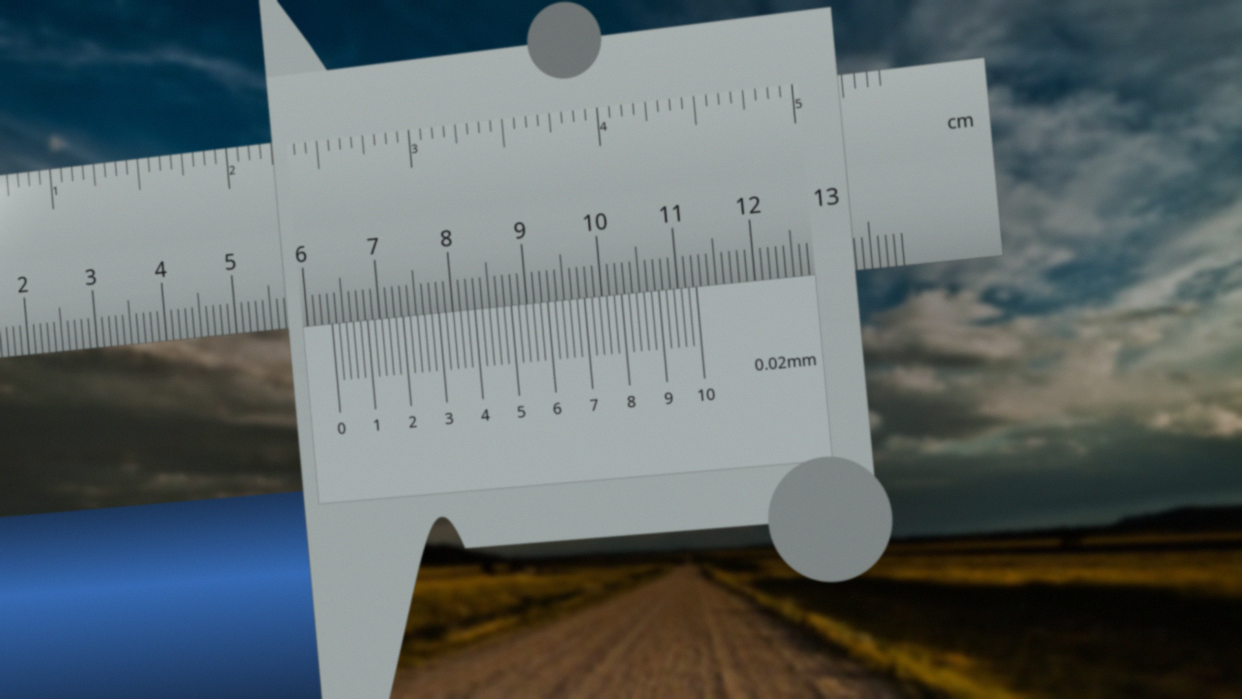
63.4 mm
